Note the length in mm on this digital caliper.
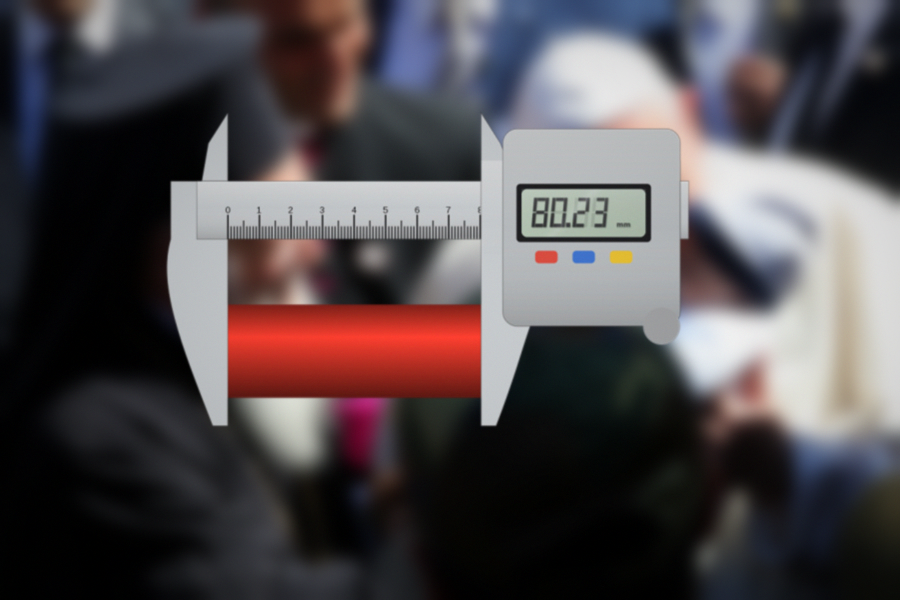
80.23 mm
